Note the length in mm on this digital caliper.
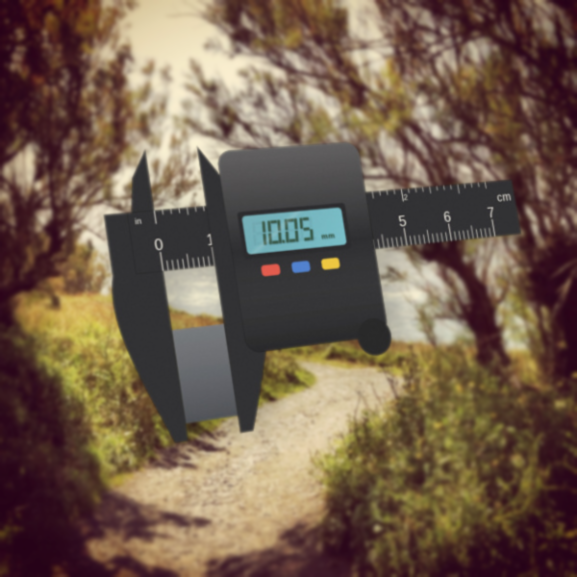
10.05 mm
